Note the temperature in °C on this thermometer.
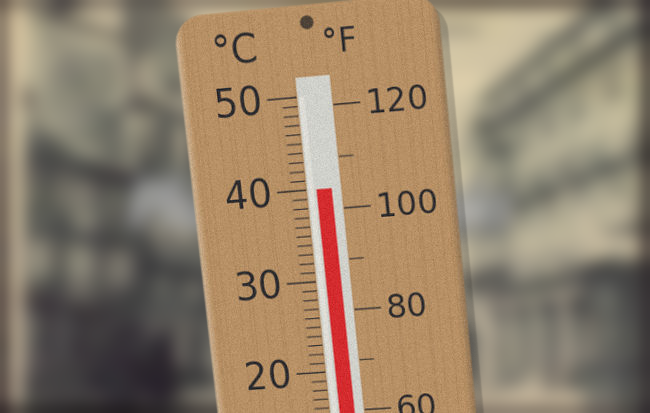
40 °C
